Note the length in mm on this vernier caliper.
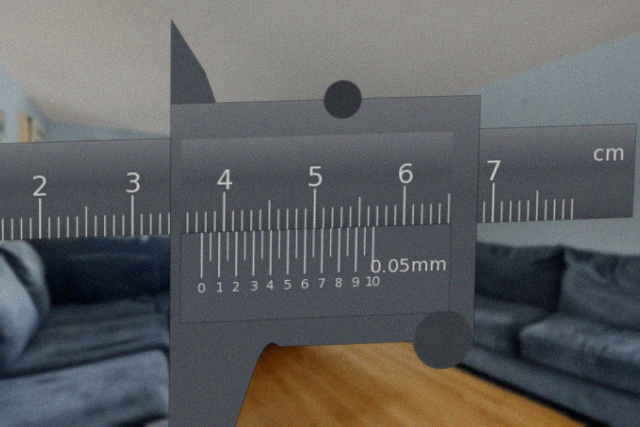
37.6 mm
